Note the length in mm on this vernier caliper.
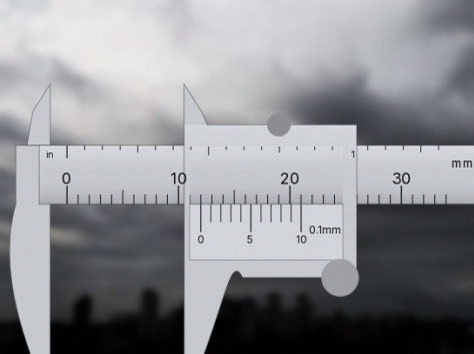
12.0 mm
